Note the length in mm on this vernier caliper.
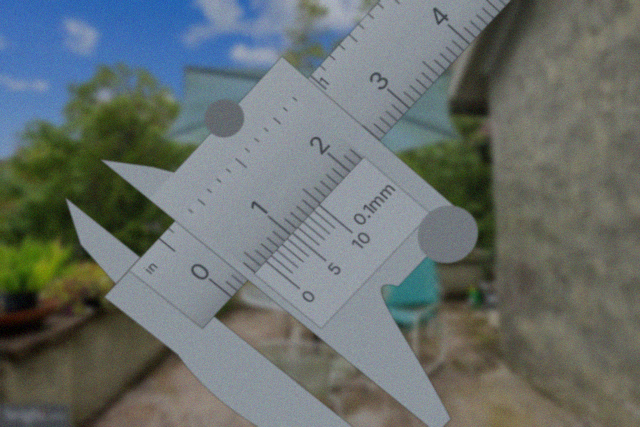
5.8 mm
